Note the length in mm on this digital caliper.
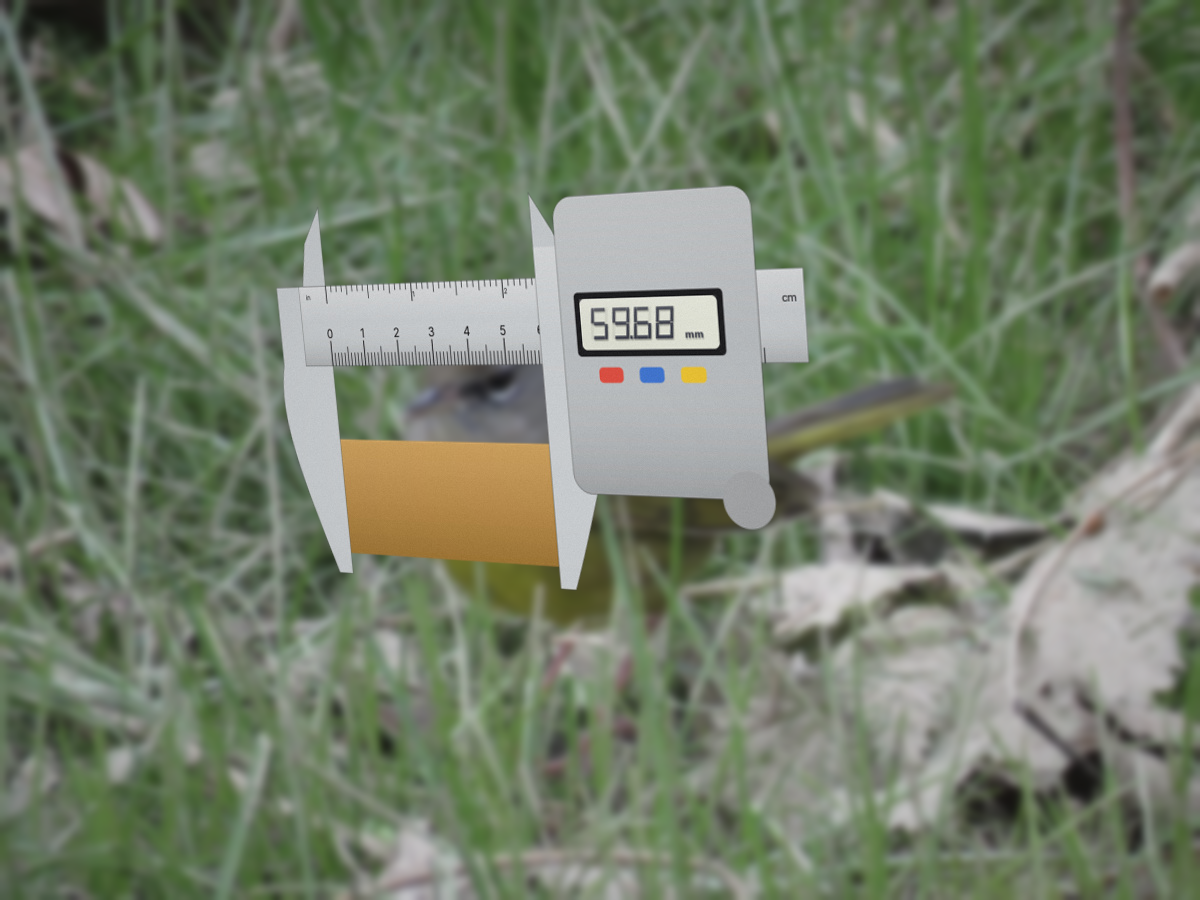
59.68 mm
